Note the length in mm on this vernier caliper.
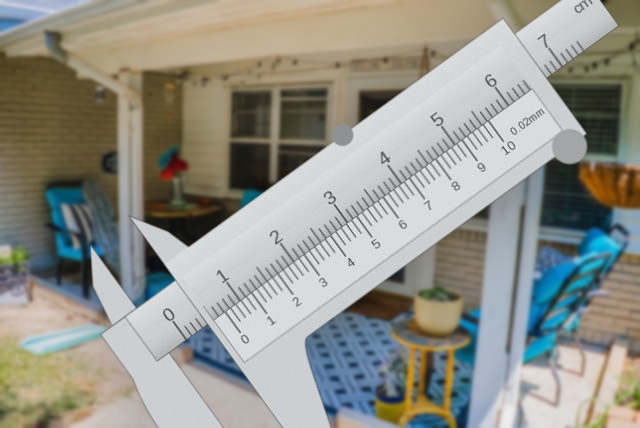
7.2 mm
